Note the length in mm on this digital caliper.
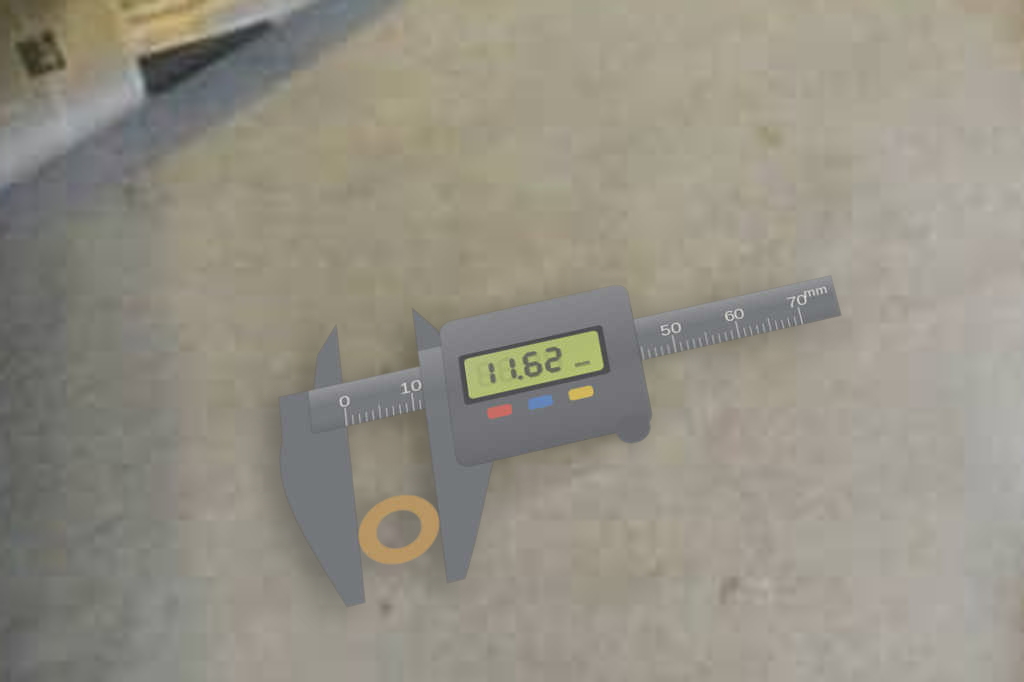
11.62 mm
